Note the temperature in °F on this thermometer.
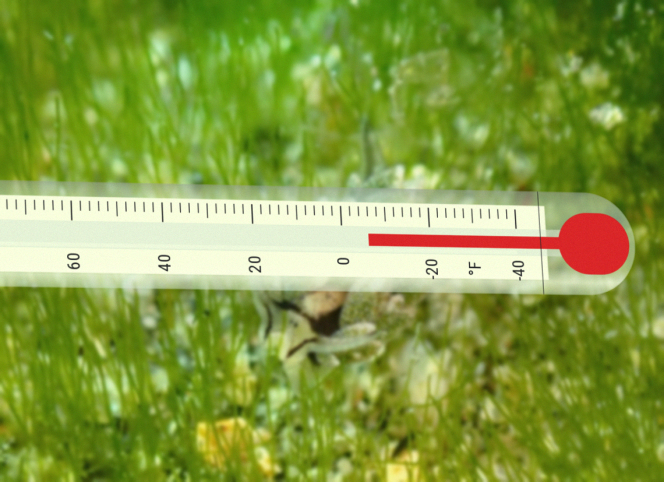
-6 °F
